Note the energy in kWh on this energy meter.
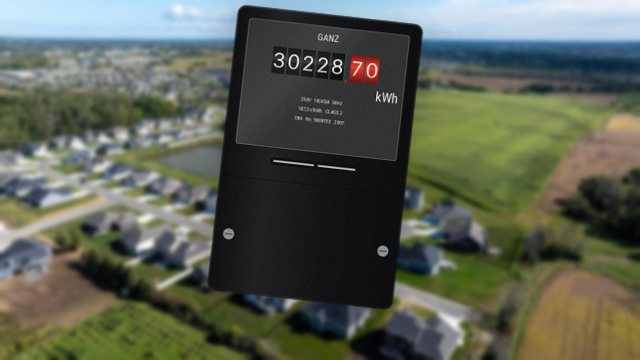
30228.70 kWh
